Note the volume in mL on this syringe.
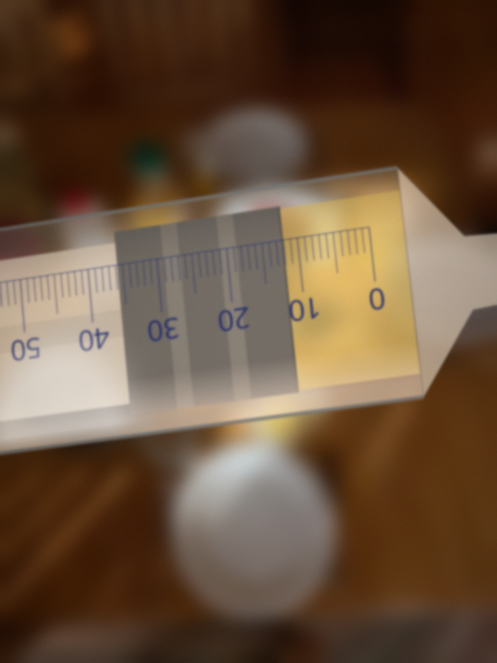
12 mL
